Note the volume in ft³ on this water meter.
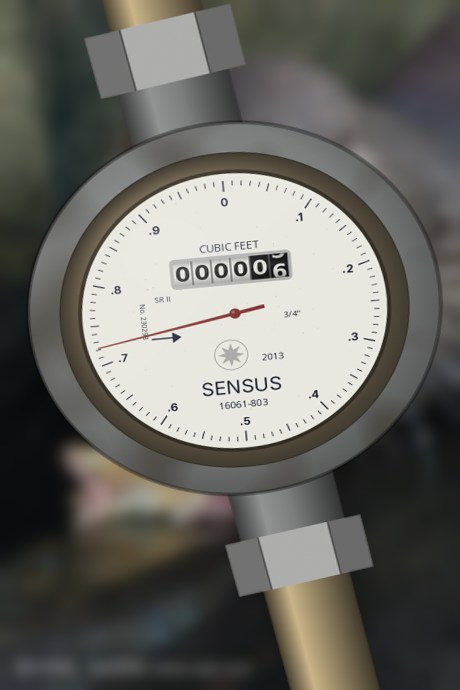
5.72 ft³
